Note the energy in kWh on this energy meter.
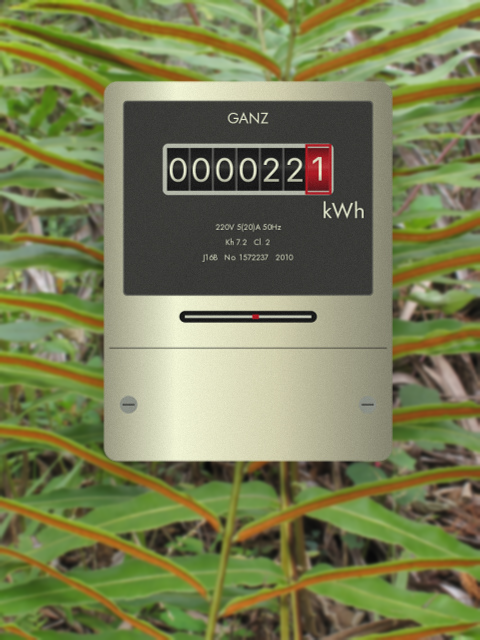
22.1 kWh
